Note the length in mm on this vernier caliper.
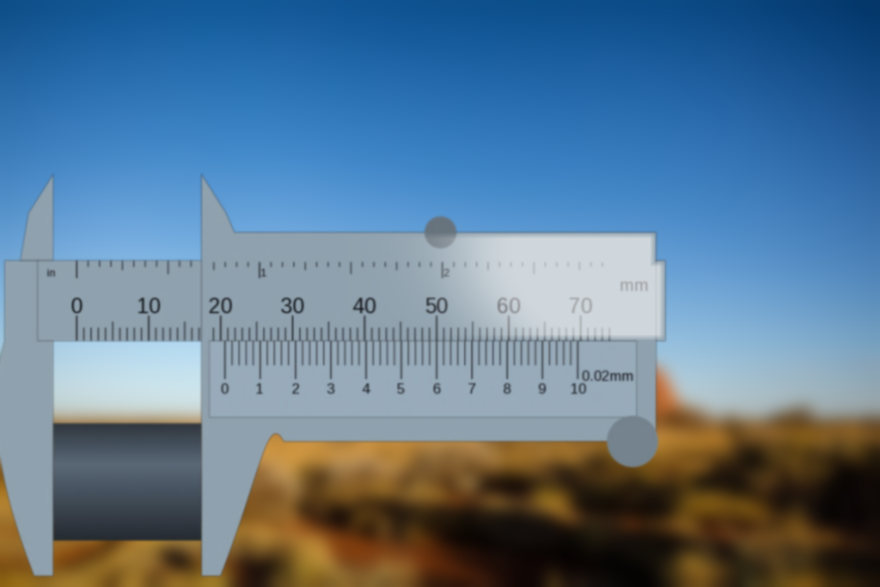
20.6 mm
